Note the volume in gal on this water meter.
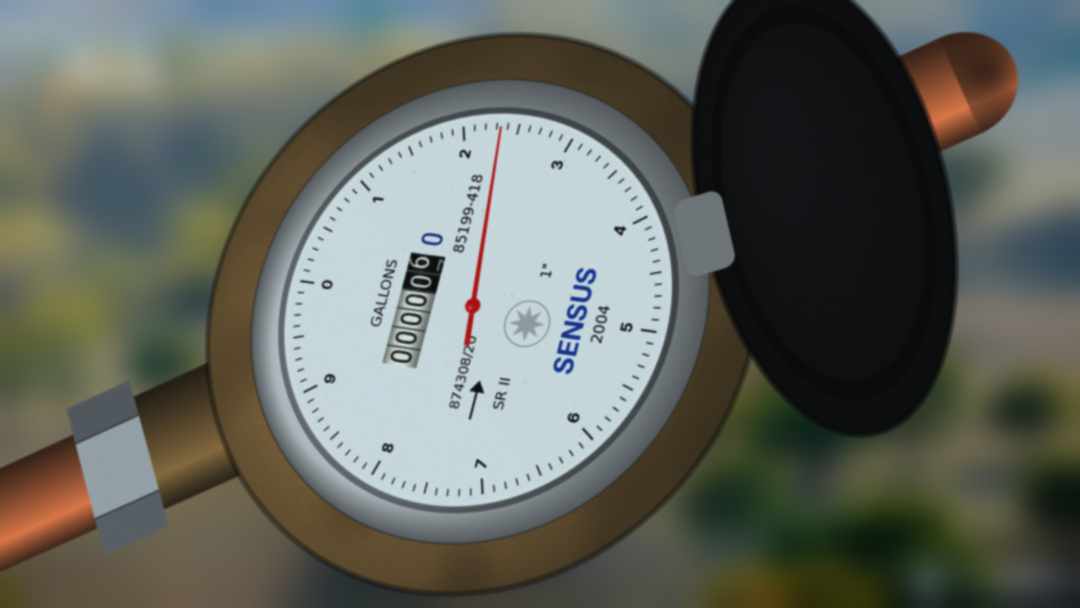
62.3 gal
